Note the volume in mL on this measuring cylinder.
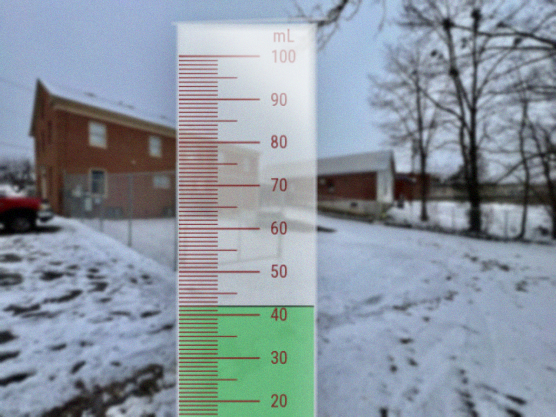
42 mL
